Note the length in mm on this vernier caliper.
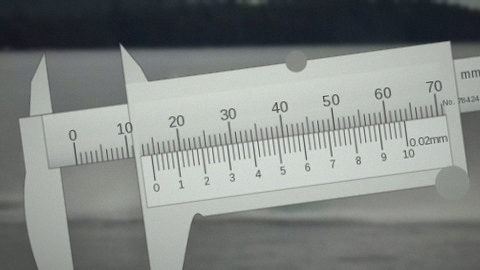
14.5 mm
